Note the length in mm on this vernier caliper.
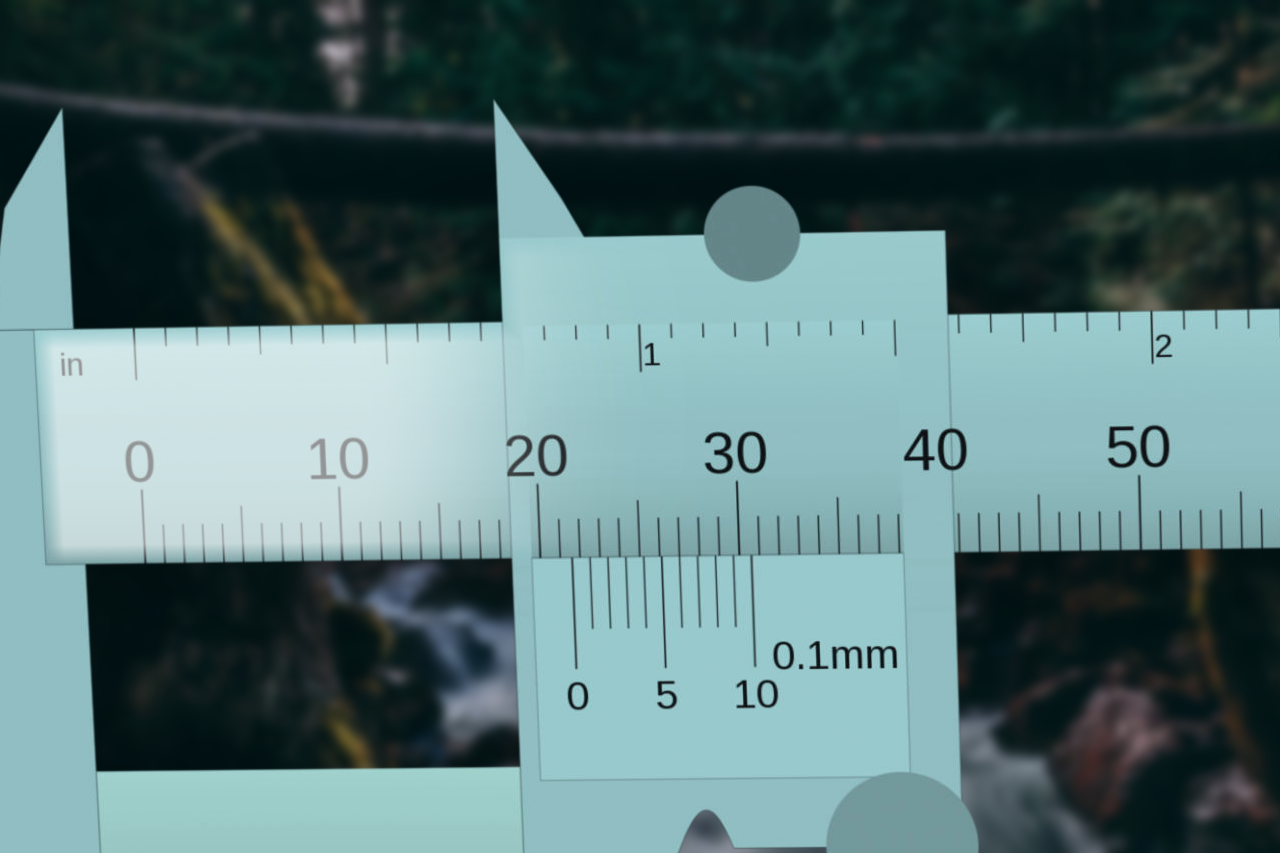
21.6 mm
